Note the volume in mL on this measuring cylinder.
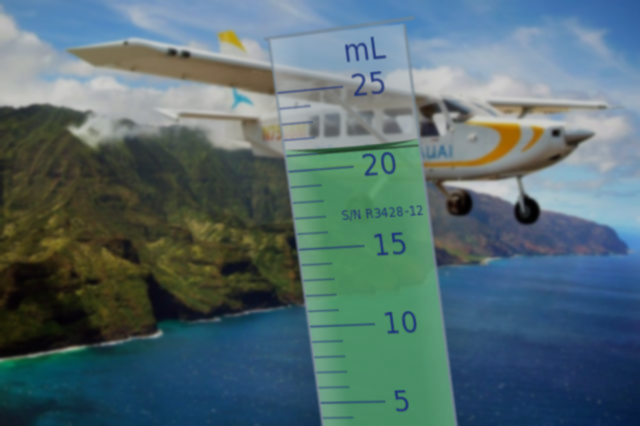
21 mL
